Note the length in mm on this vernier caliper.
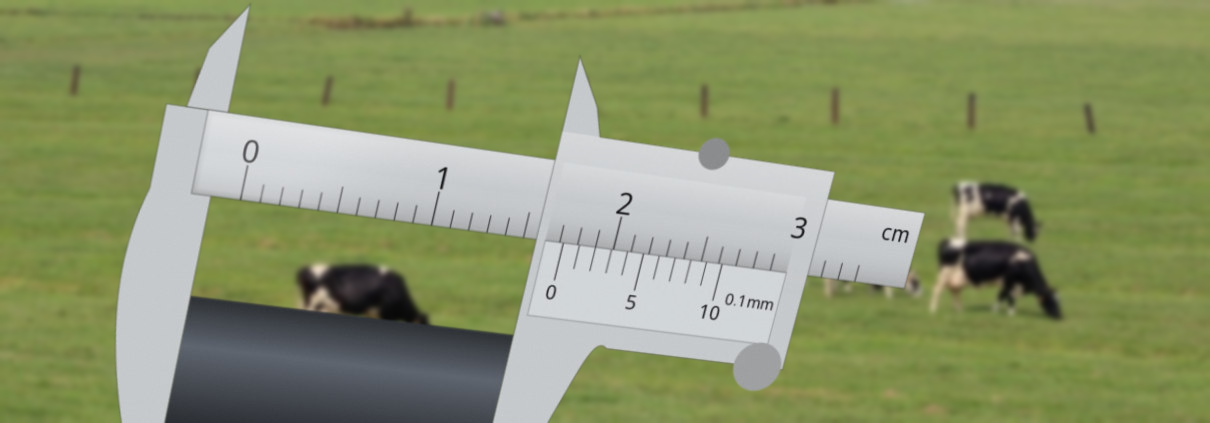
17.2 mm
